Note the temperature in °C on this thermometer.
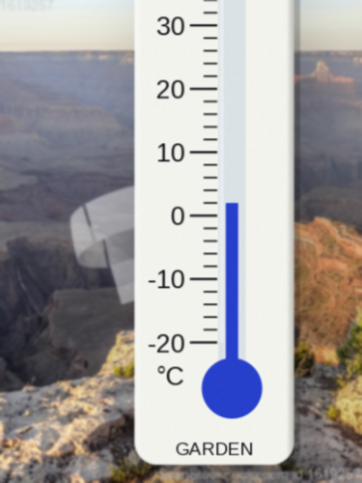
2 °C
